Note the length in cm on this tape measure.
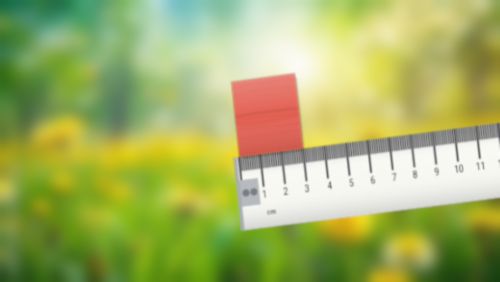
3 cm
